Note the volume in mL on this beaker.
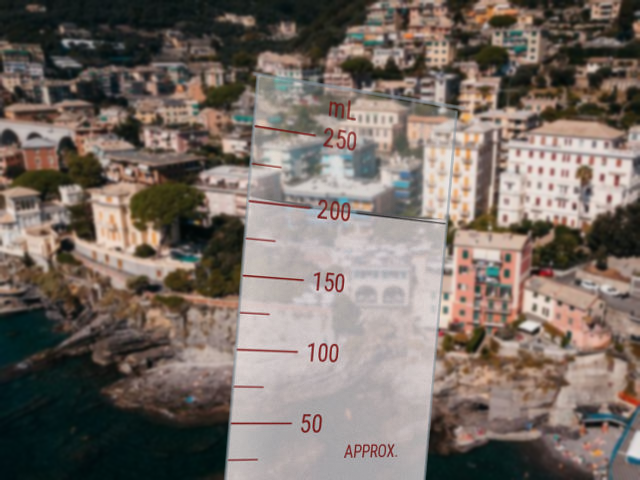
200 mL
